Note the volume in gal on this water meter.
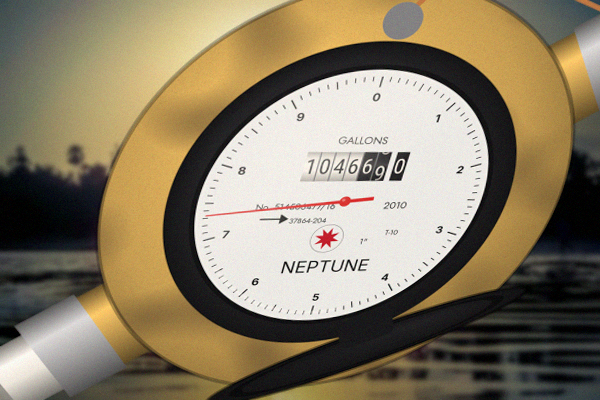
1046687.3 gal
